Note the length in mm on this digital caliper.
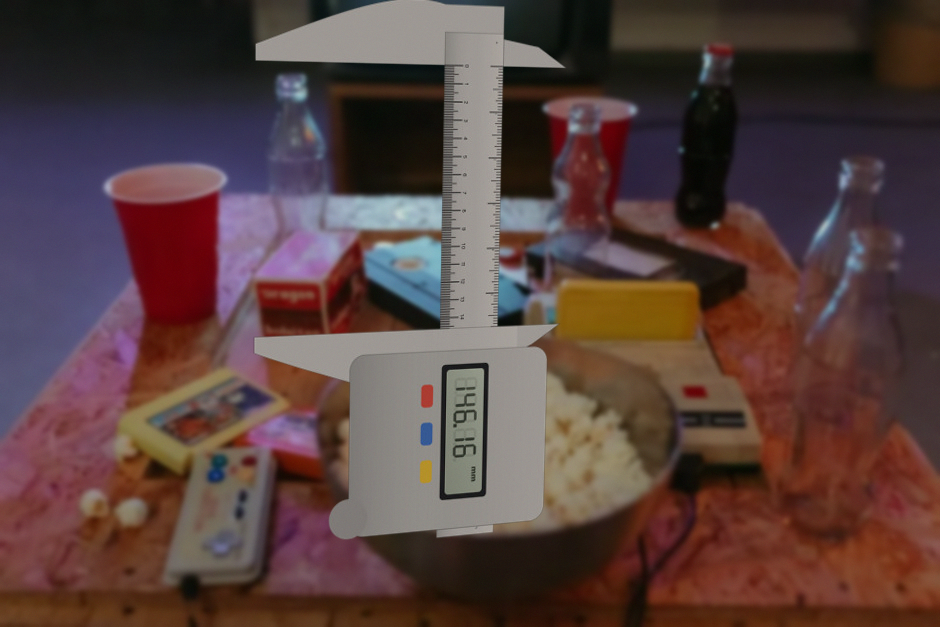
146.16 mm
